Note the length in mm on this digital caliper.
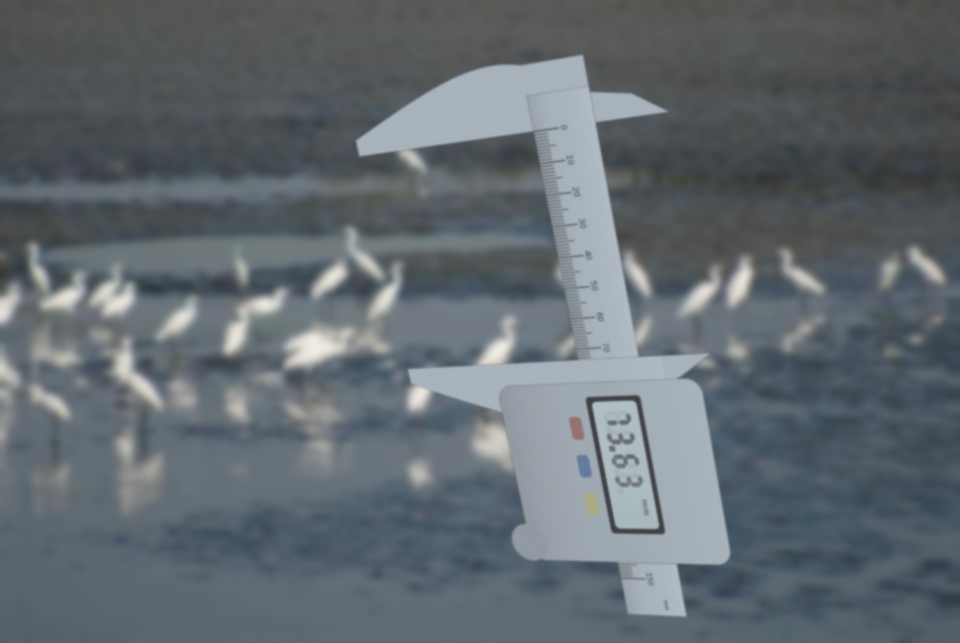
73.63 mm
